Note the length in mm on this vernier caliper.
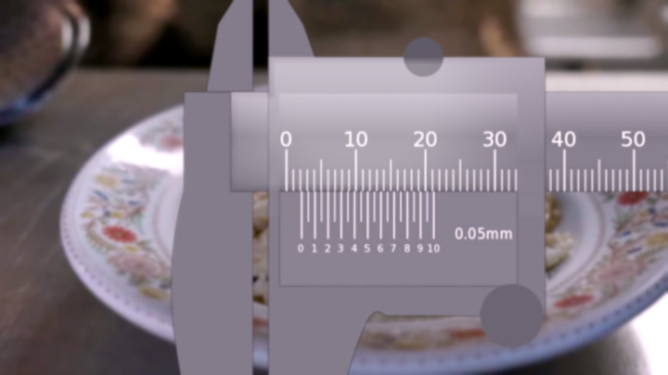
2.2 mm
